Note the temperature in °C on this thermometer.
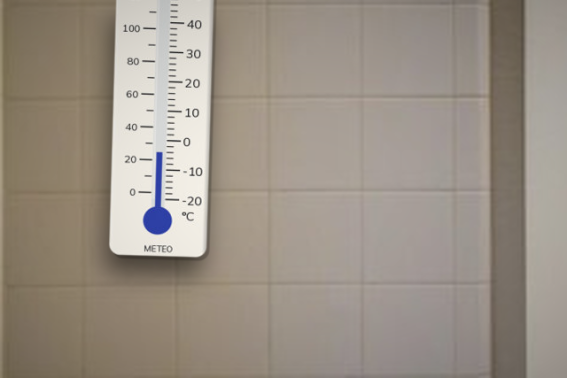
-4 °C
